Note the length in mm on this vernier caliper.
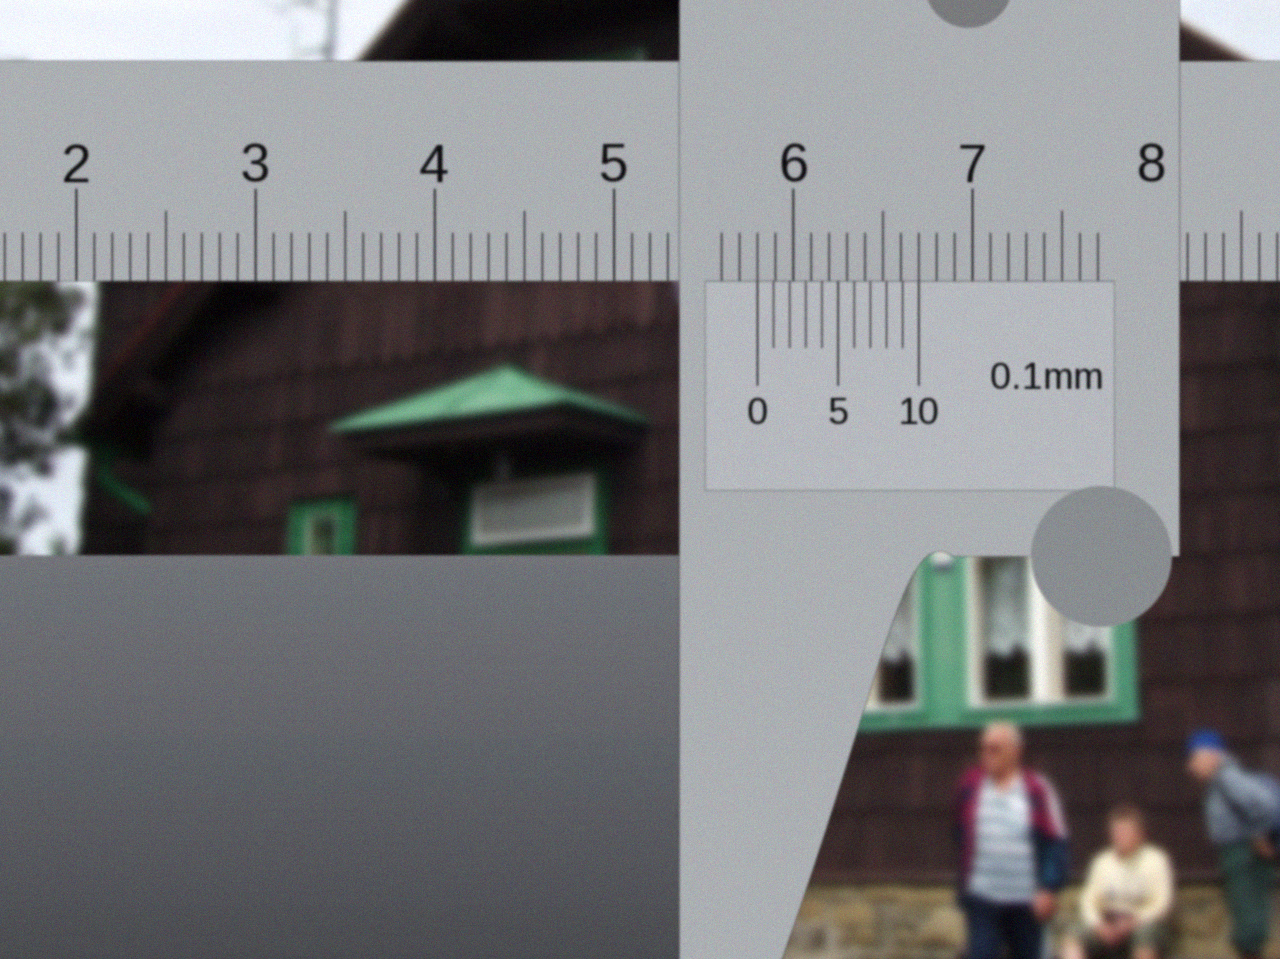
58.0 mm
